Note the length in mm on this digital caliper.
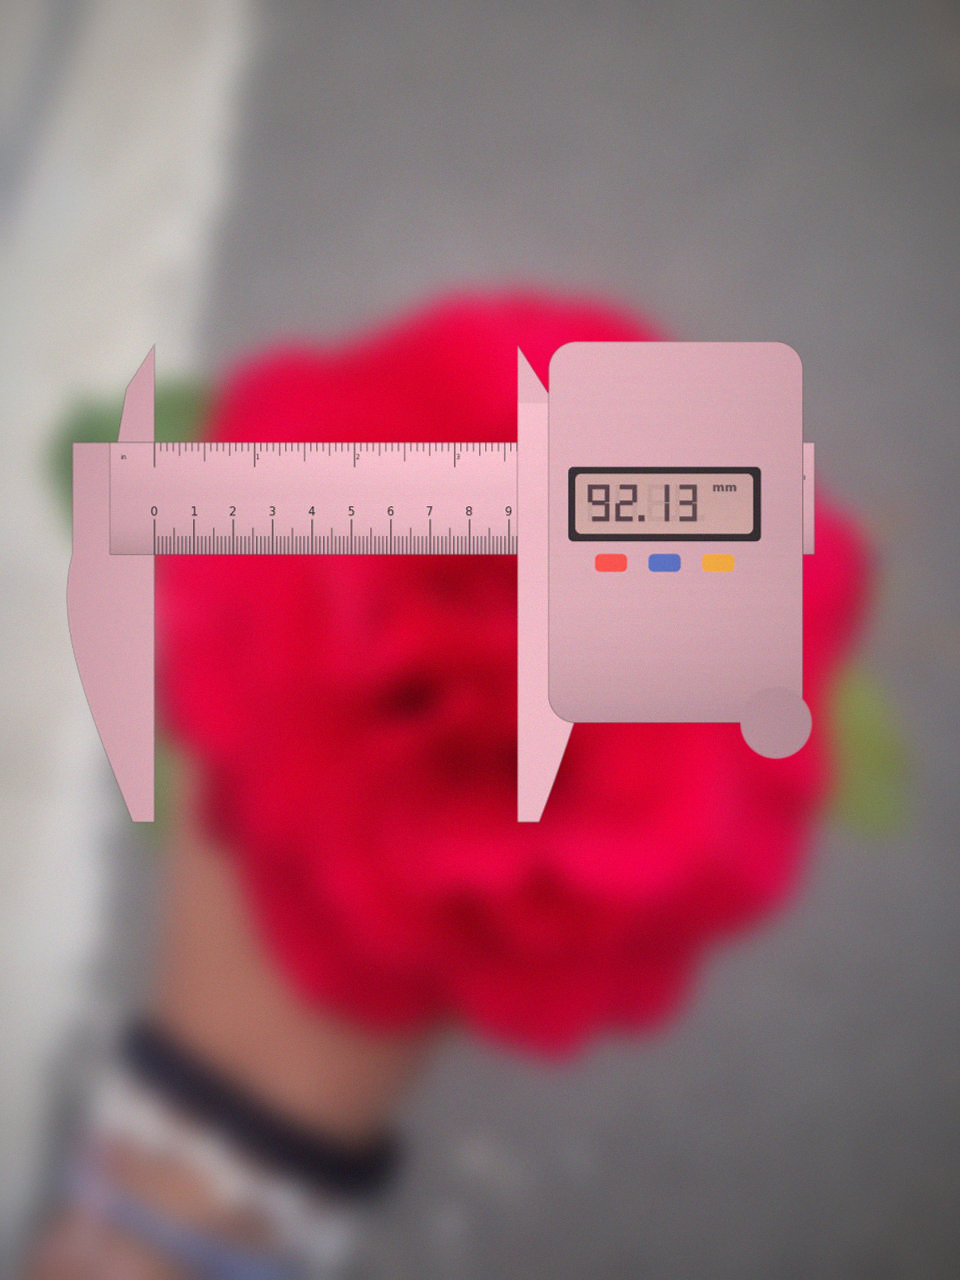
92.13 mm
